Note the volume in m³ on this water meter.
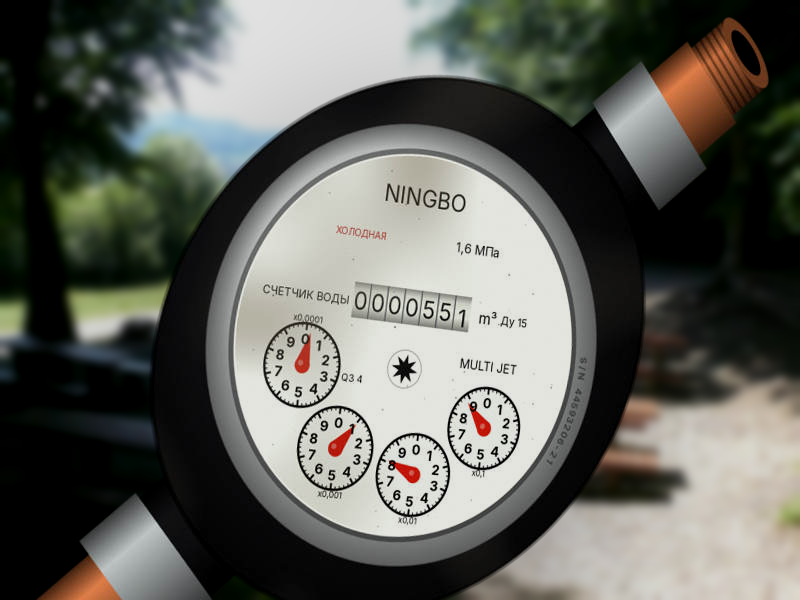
550.8810 m³
